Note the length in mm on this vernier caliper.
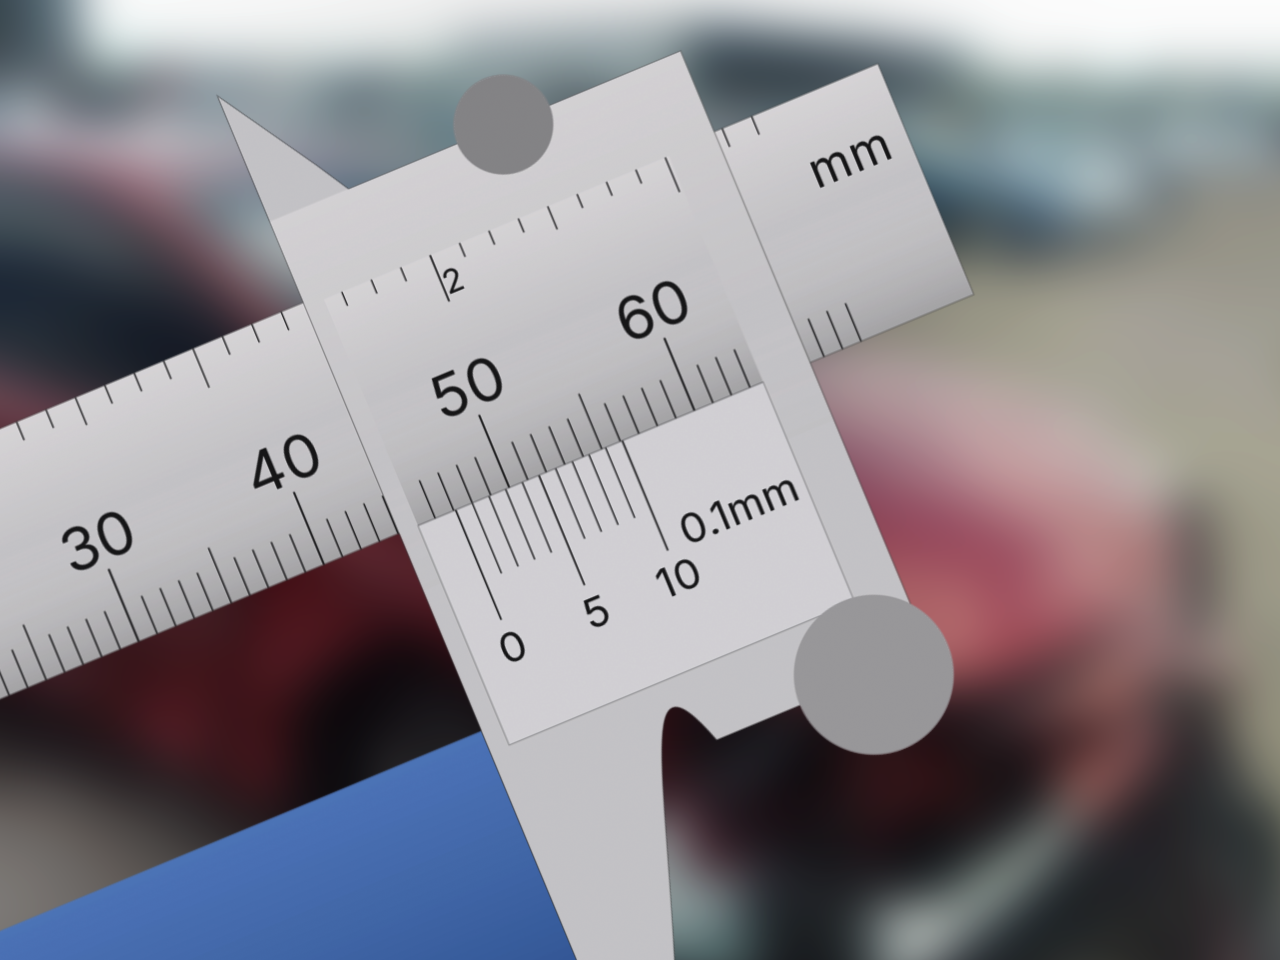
47.1 mm
